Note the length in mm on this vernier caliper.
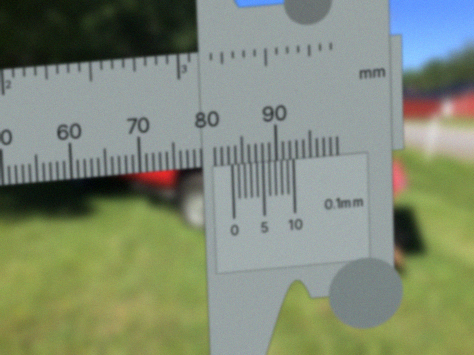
83.5 mm
